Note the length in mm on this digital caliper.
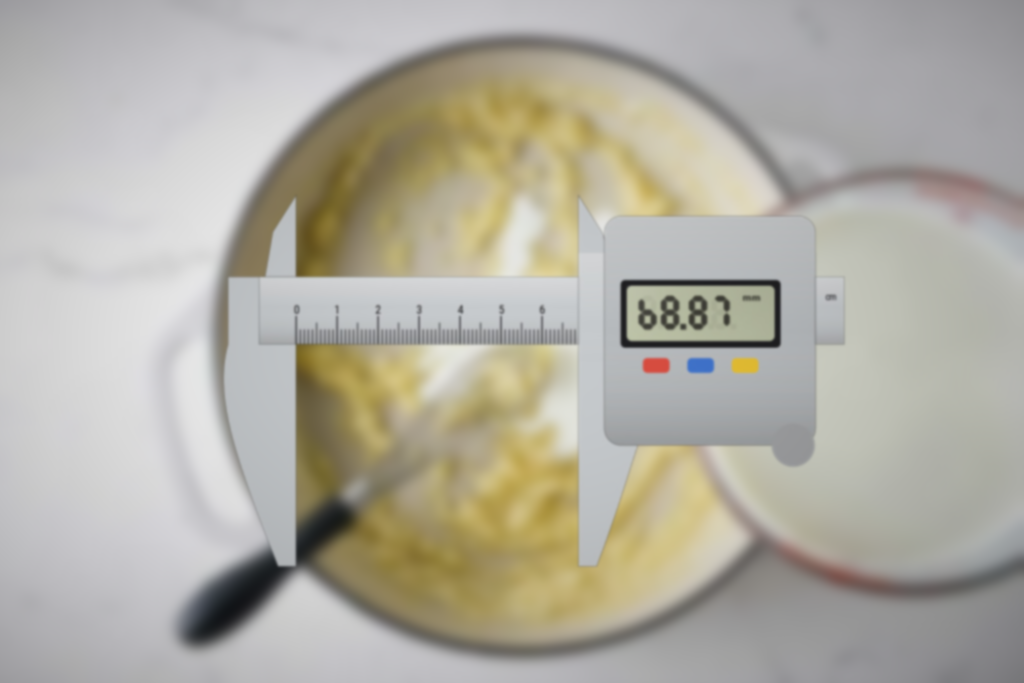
68.87 mm
